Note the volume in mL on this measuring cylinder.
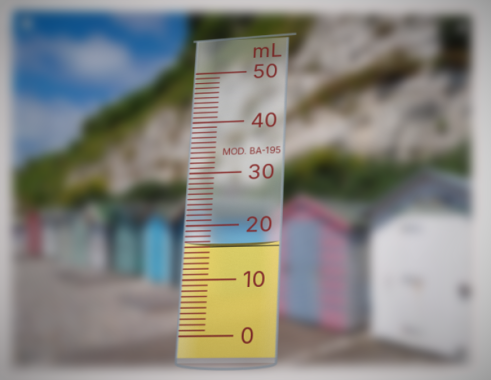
16 mL
